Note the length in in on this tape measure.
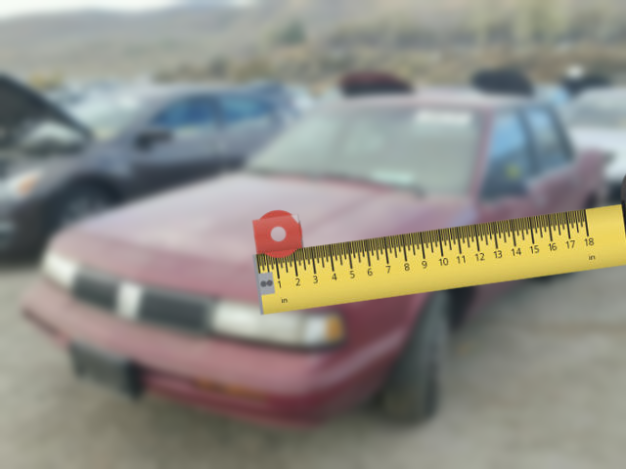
2.5 in
